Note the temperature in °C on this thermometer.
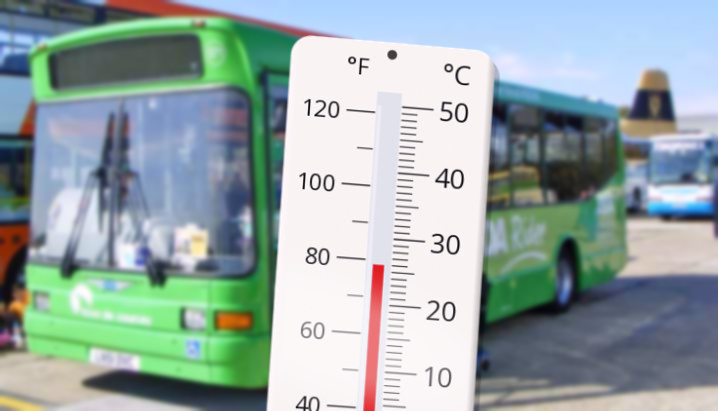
26 °C
